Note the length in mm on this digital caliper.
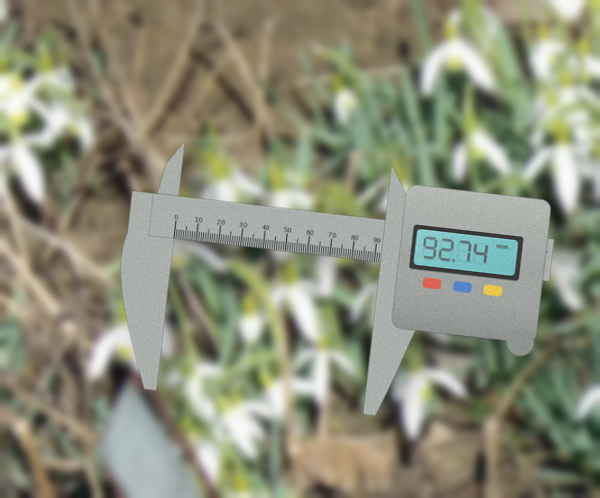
92.74 mm
